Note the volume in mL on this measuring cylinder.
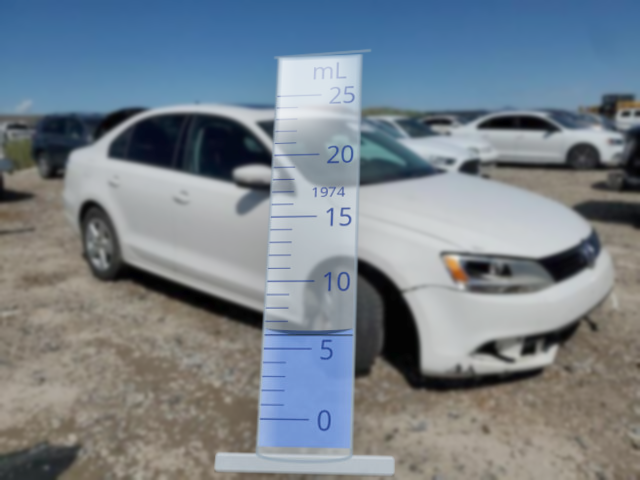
6 mL
